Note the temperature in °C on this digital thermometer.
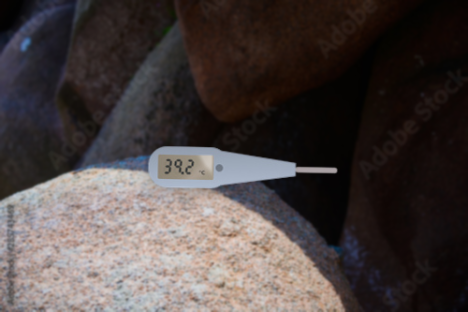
39.2 °C
